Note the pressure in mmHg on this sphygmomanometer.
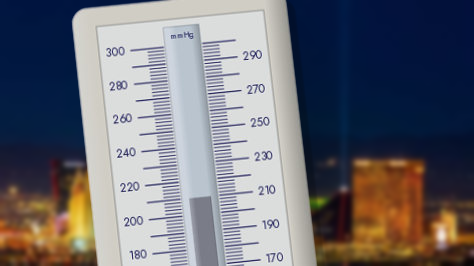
210 mmHg
